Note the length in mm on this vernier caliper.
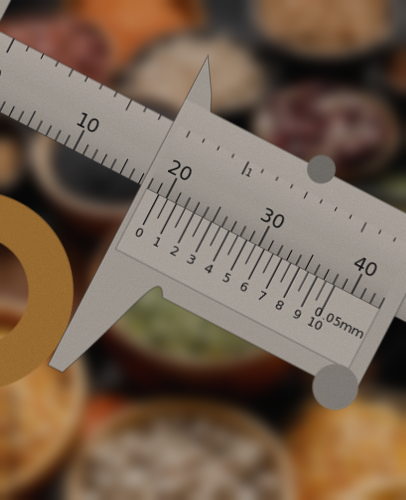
19.2 mm
